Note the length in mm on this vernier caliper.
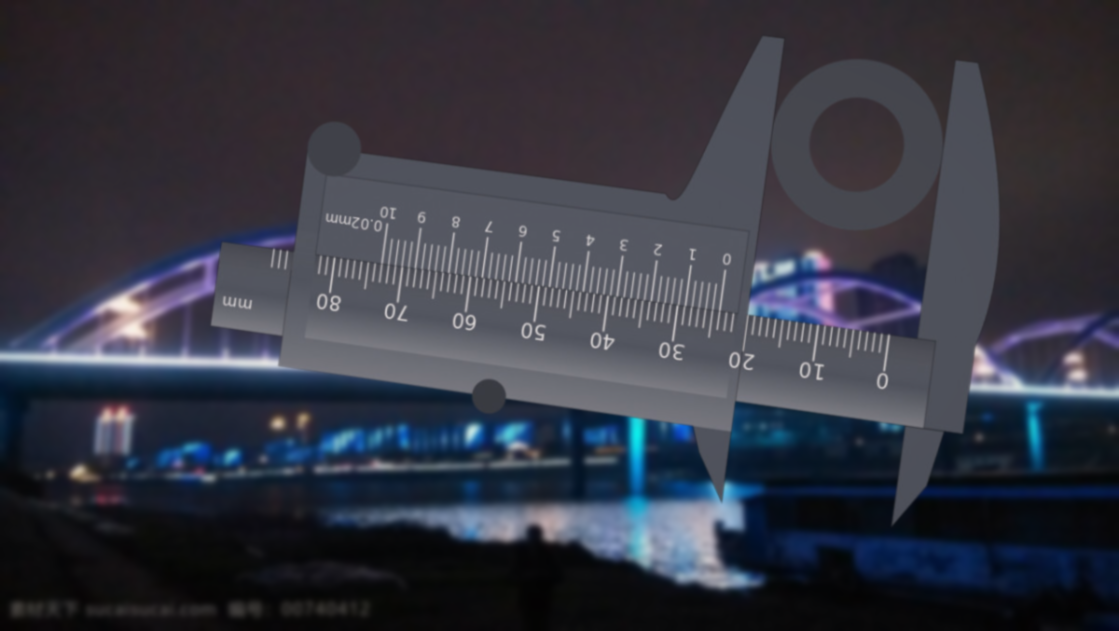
24.0 mm
